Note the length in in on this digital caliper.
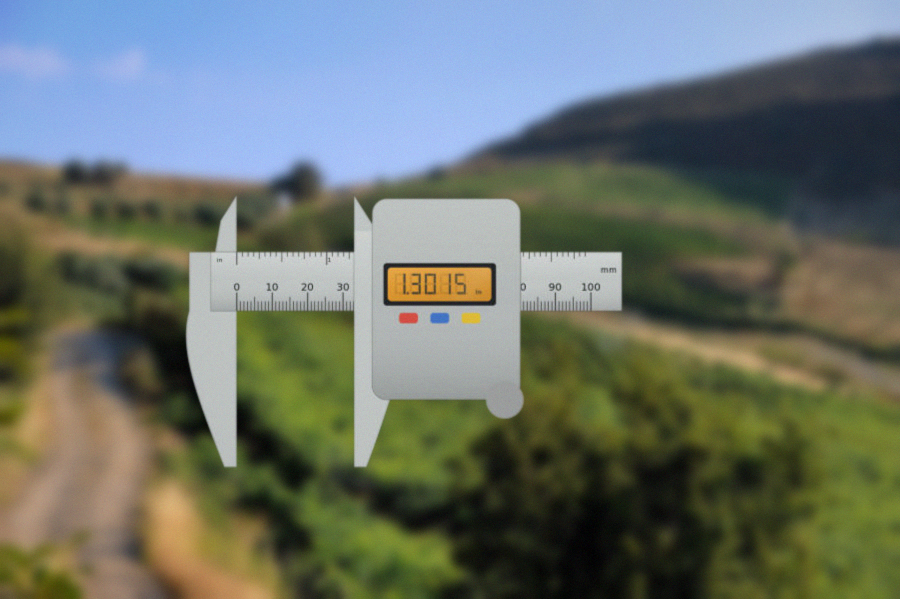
1.3015 in
